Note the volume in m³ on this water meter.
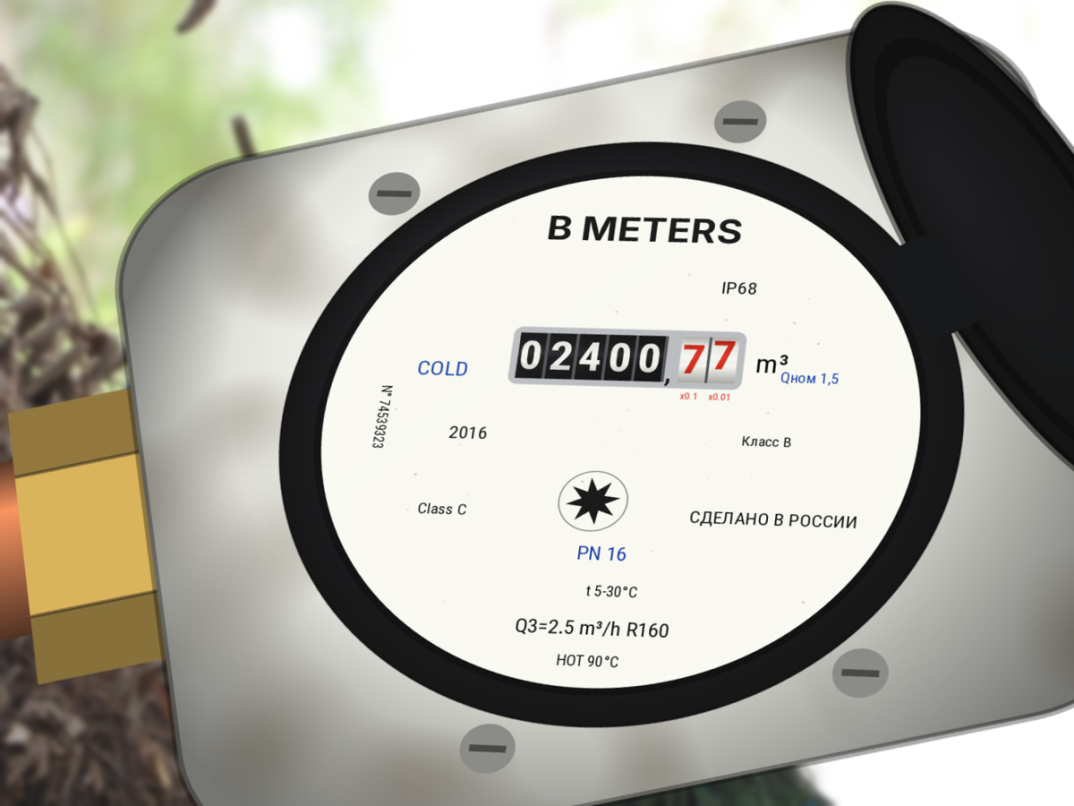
2400.77 m³
